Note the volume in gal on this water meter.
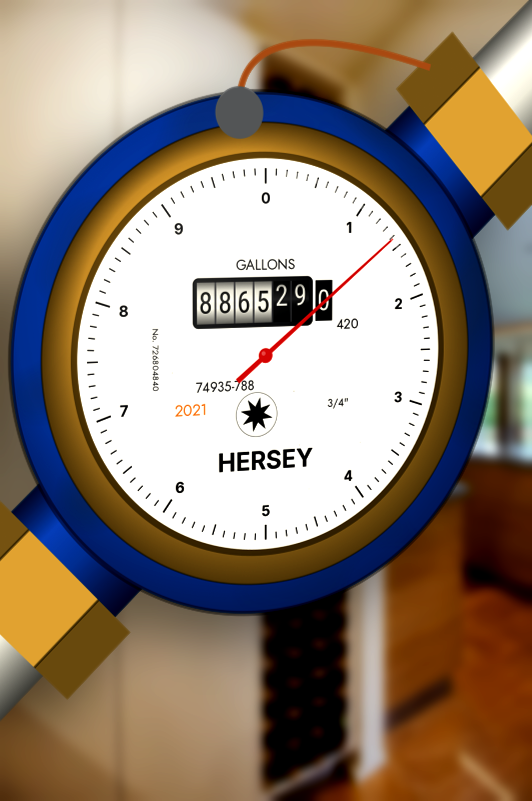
8865291.4 gal
